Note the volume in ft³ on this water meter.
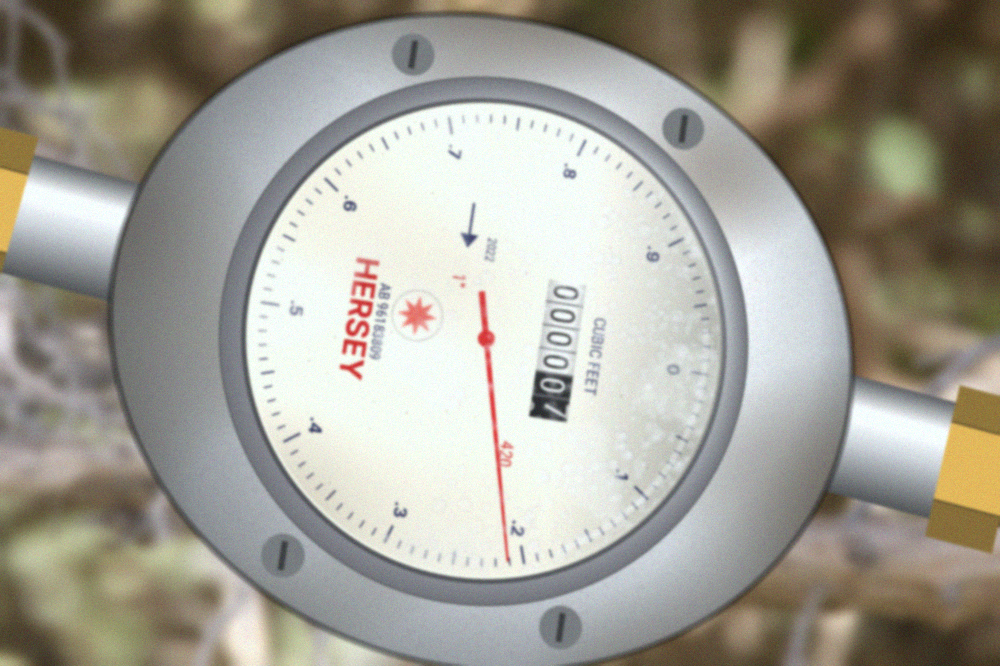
7.21 ft³
